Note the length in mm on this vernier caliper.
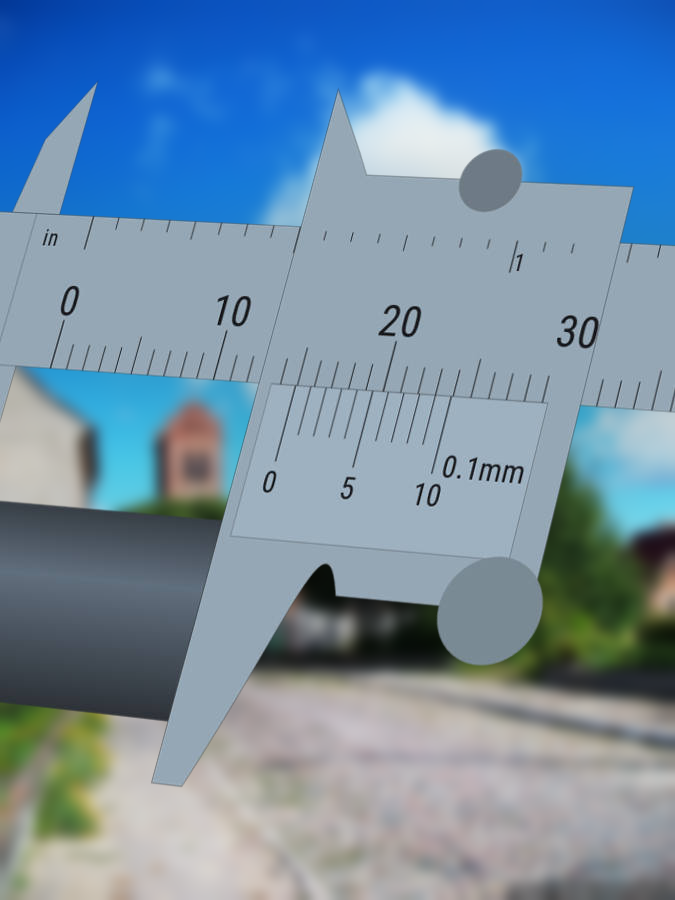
14.9 mm
